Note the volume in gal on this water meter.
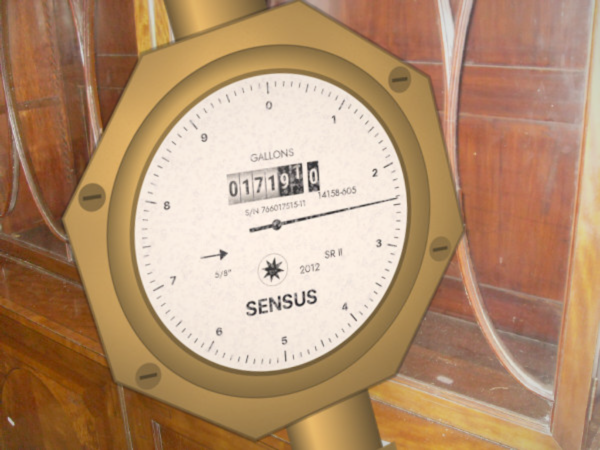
171912.4 gal
